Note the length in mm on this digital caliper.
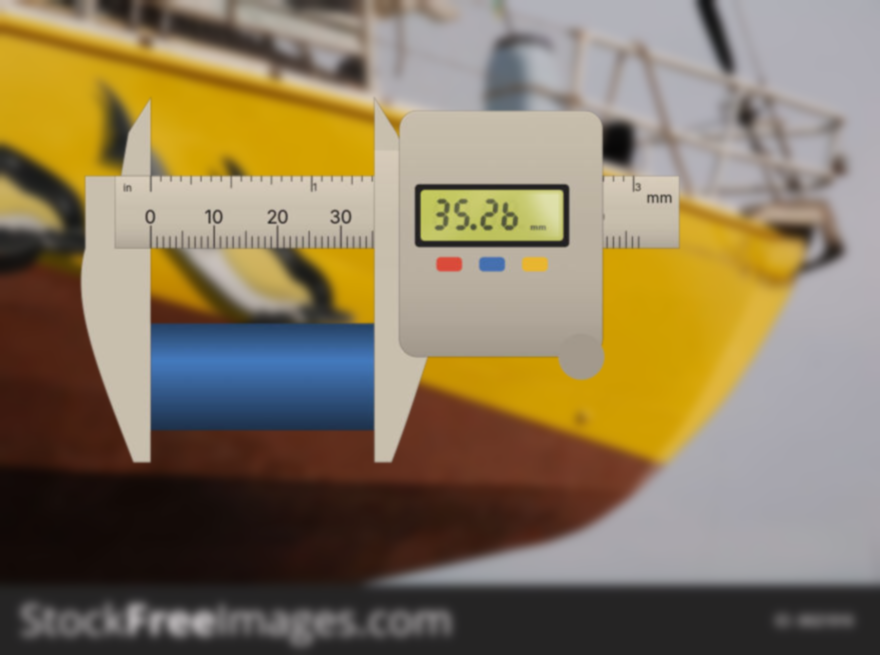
35.26 mm
